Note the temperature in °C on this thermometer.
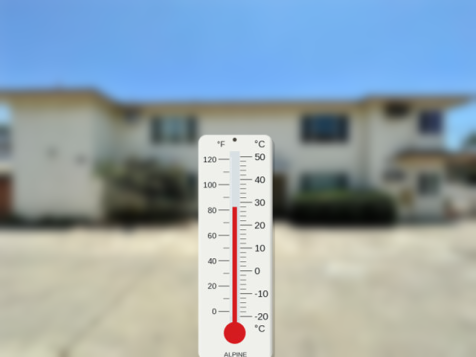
28 °C
